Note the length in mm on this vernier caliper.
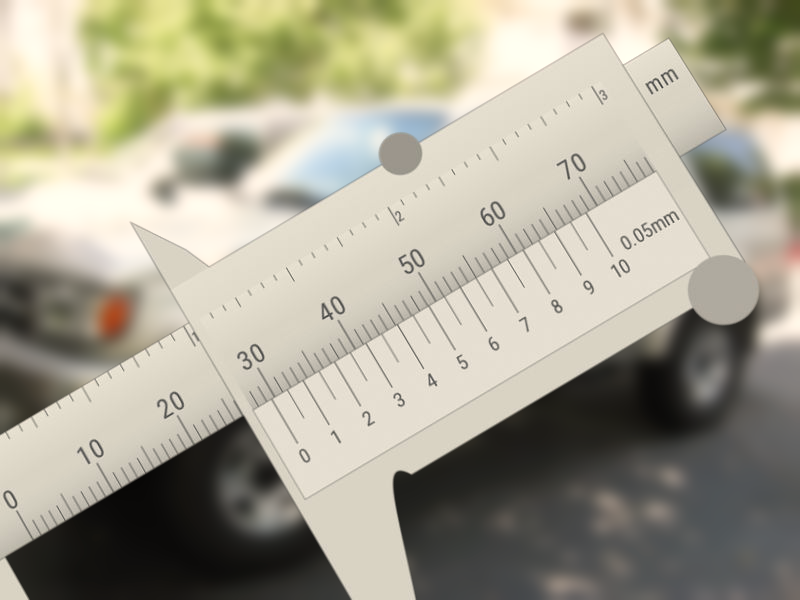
29.6 mm
